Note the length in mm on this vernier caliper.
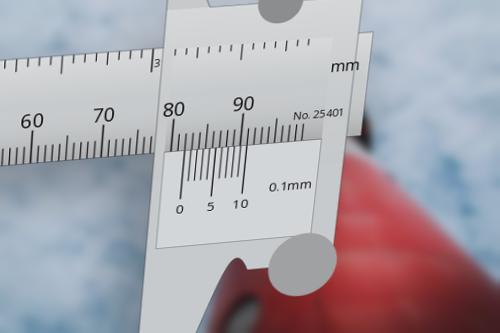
82.0 mm
